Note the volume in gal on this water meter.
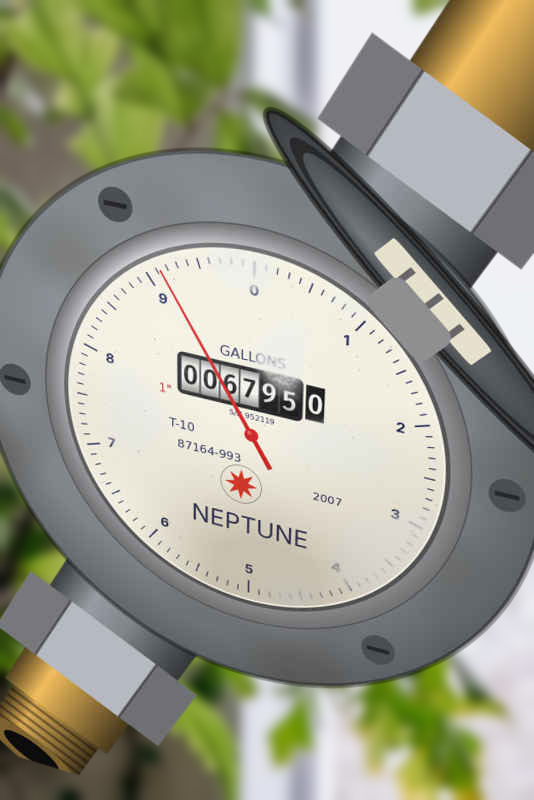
67949.1 gal
